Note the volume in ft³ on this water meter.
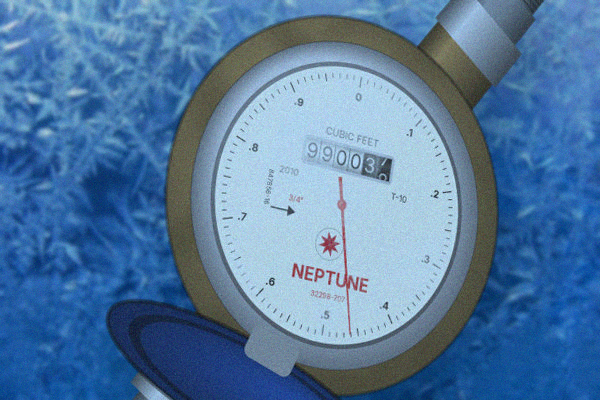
990037.46 ft³
